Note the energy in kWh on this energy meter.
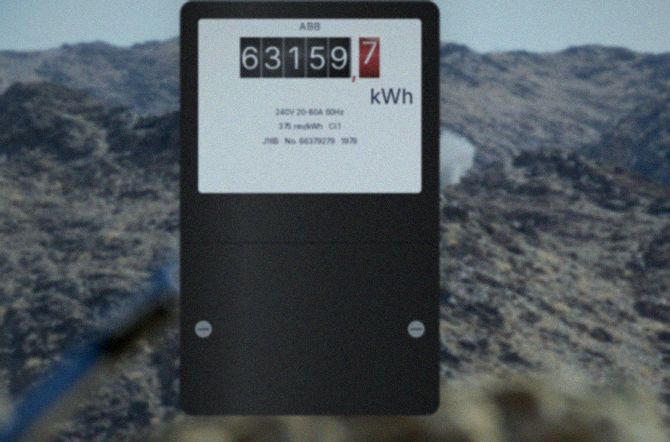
63159.7 kWh
